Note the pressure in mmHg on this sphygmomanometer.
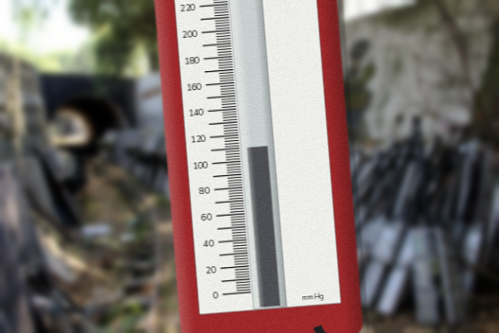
110 mmHg
